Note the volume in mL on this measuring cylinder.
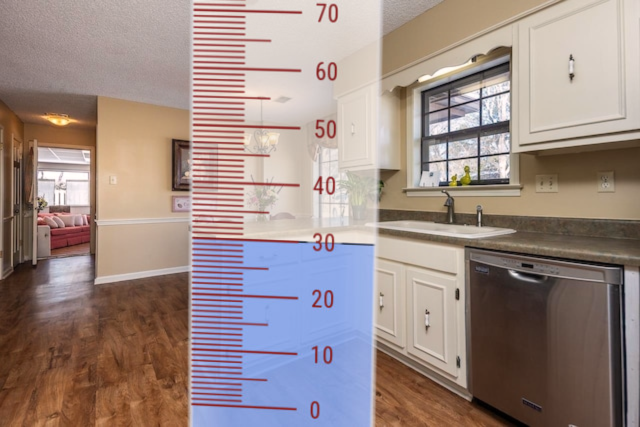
30 mL
